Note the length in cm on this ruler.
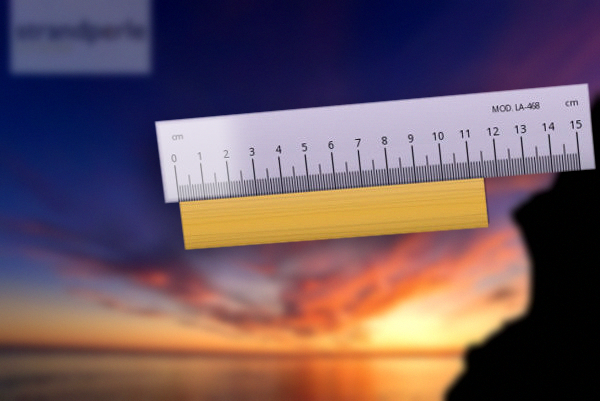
11.5 cm
